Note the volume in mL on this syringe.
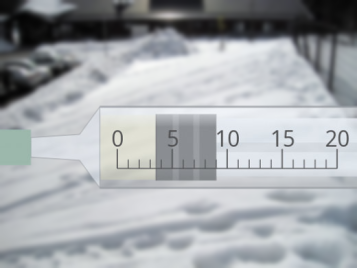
3.5 mL
